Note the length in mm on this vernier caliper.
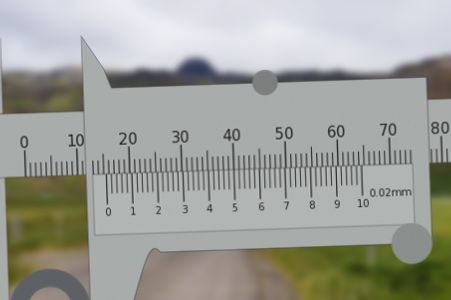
15.5 mm
